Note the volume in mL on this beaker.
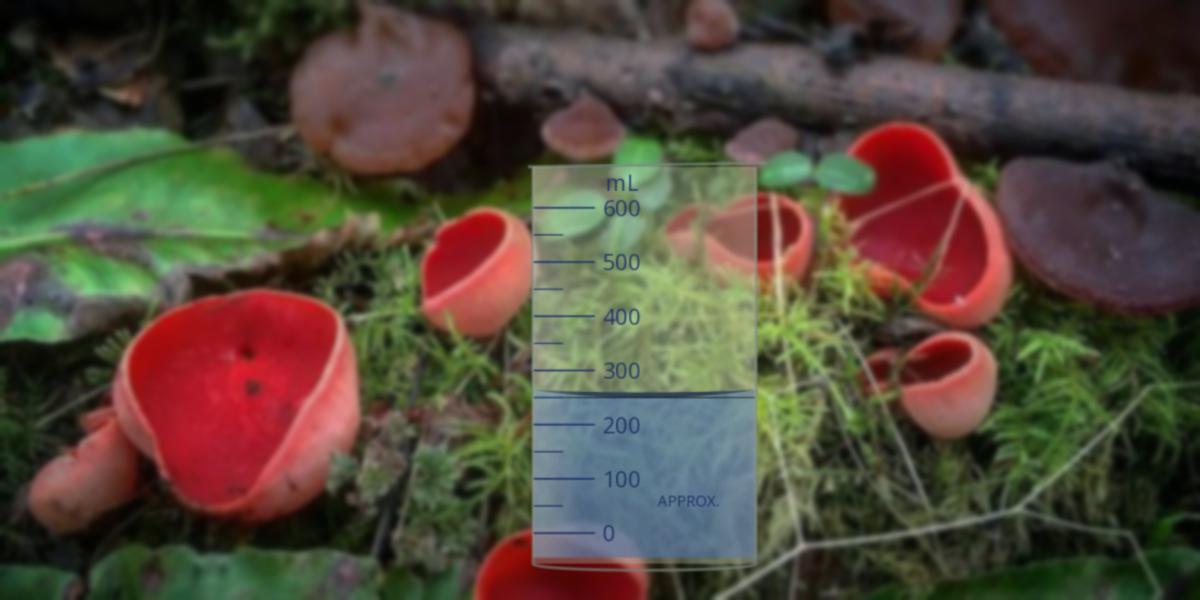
250 mL
